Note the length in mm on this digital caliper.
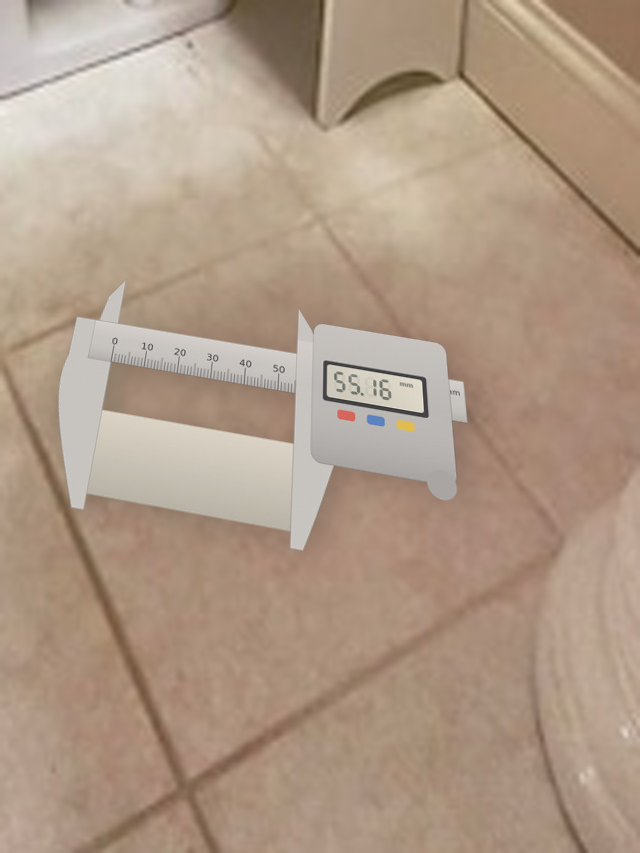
55.16 mm
